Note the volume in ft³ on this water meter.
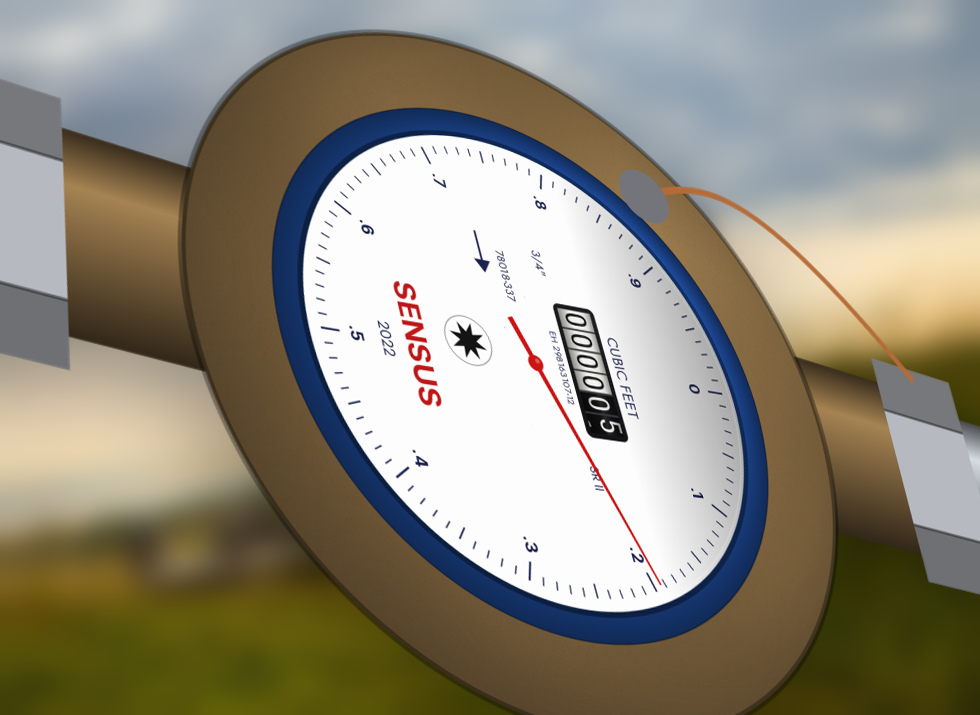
5.19 ft³
